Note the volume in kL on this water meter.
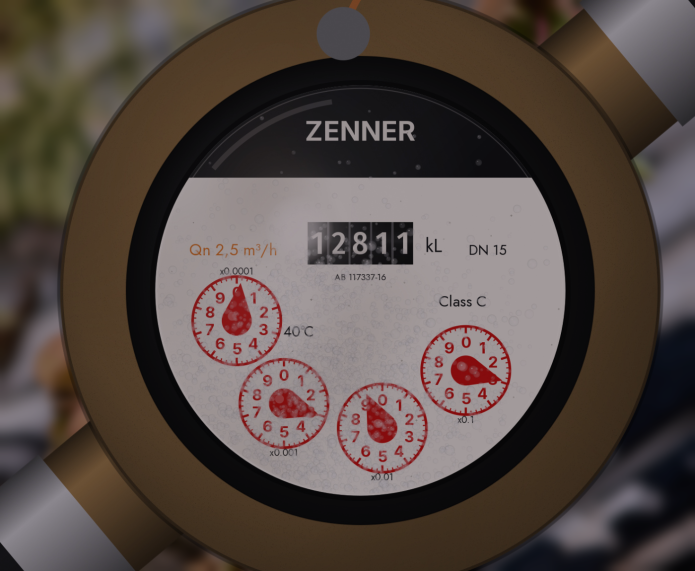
12811.2930 kL
